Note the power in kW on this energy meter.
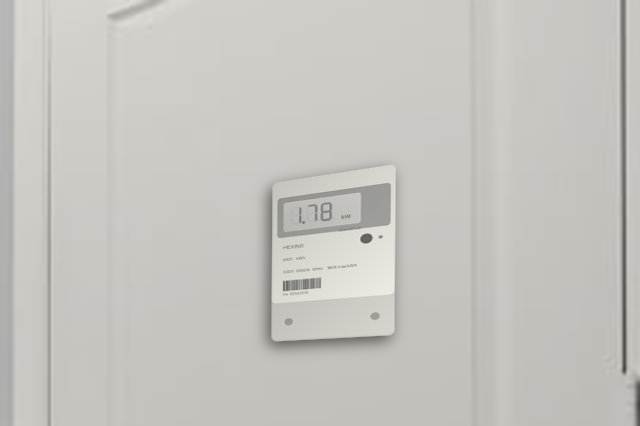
1.78 kW
